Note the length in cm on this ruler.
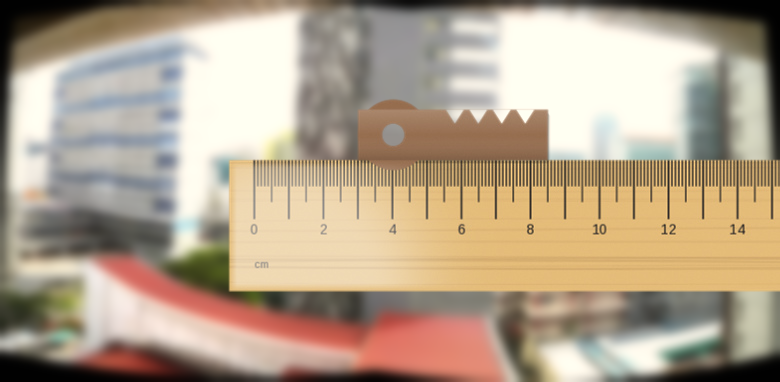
5.5 cm
